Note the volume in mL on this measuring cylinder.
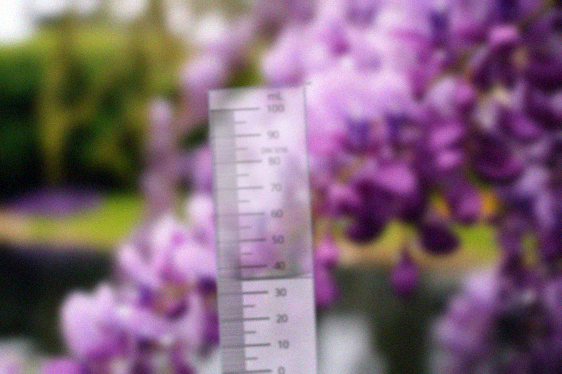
35 mL
